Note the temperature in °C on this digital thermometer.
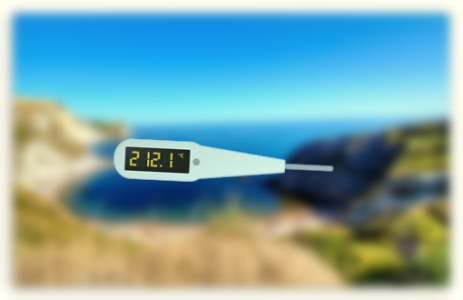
212.1 °C
